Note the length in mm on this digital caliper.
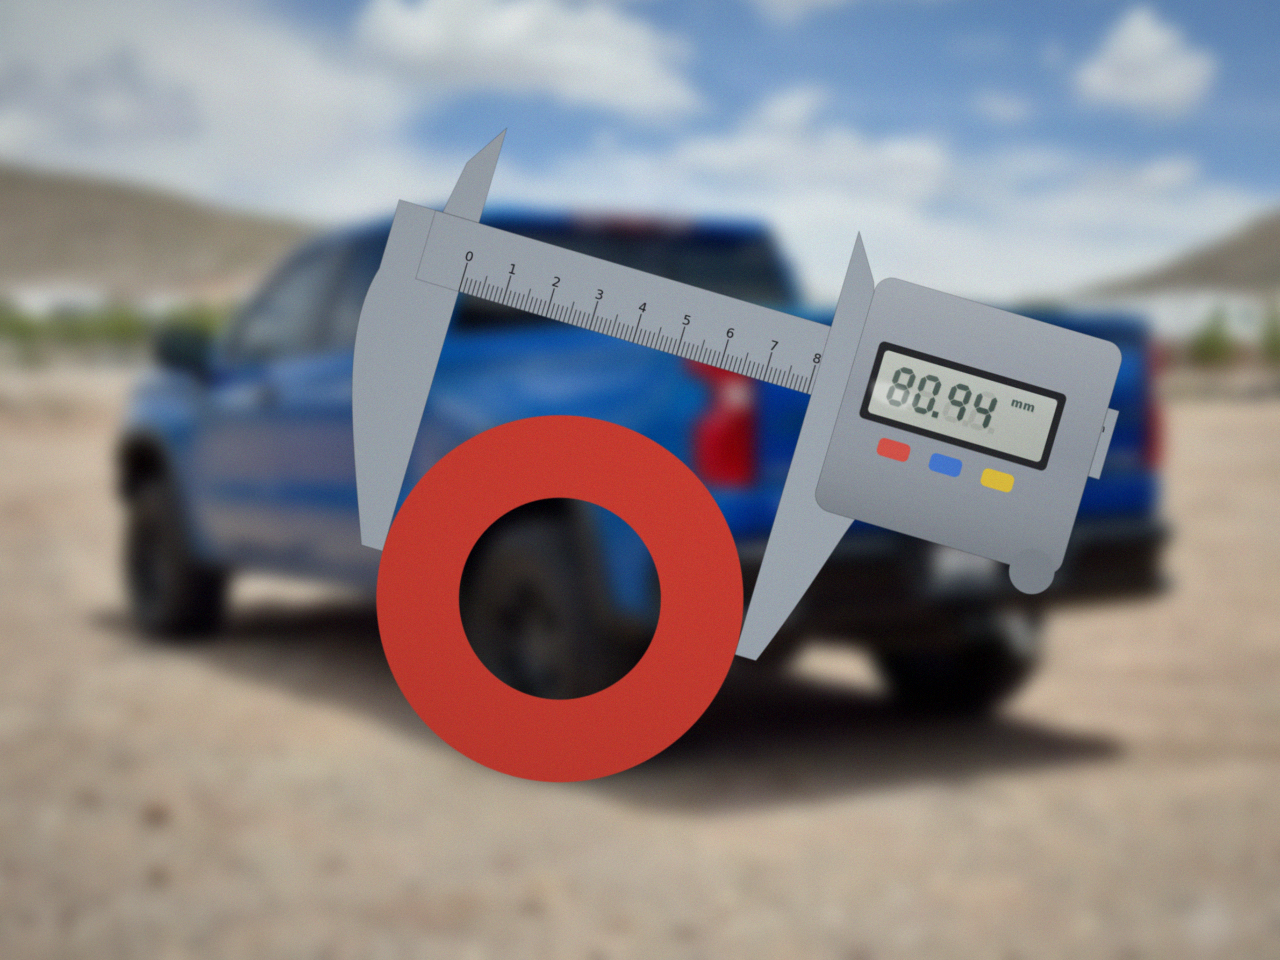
80.94 mm
